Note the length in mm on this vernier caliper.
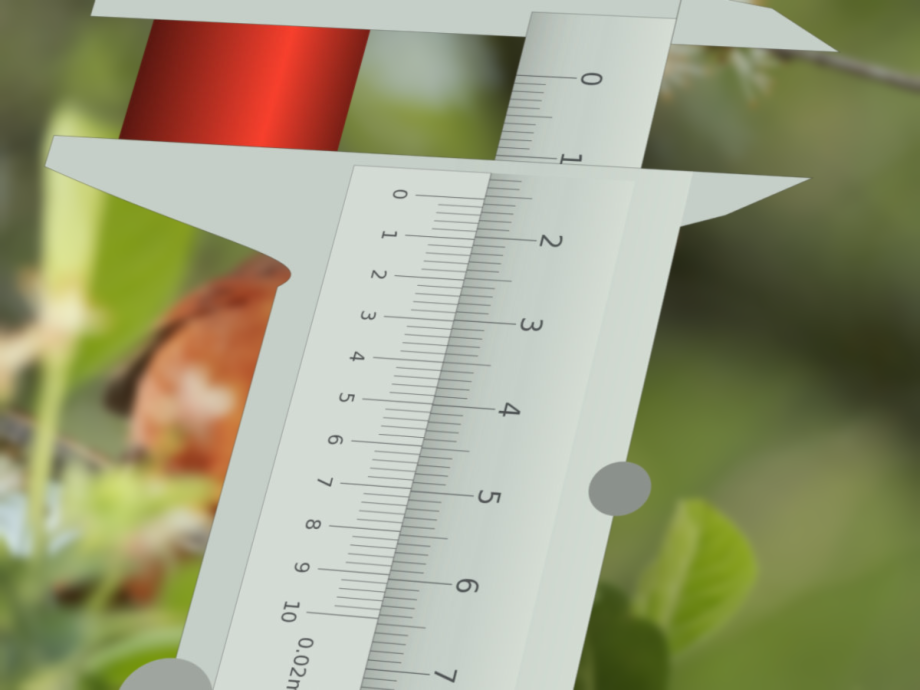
15.4 mm
